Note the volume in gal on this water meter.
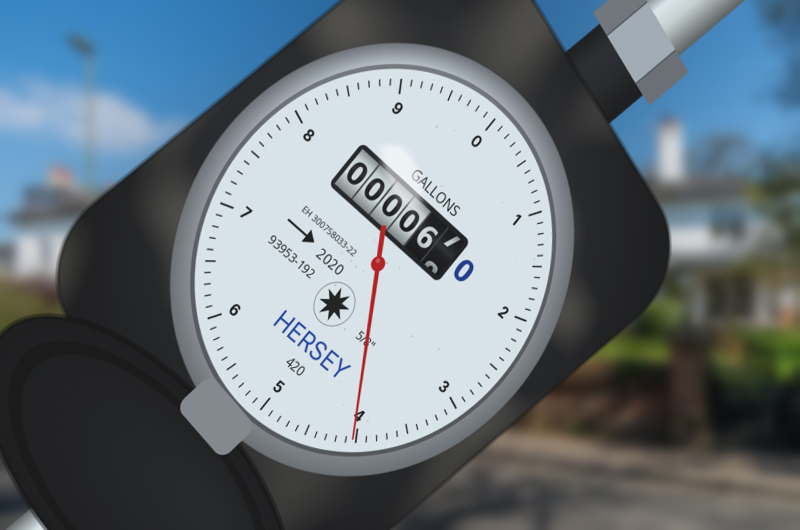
674.0 gal
